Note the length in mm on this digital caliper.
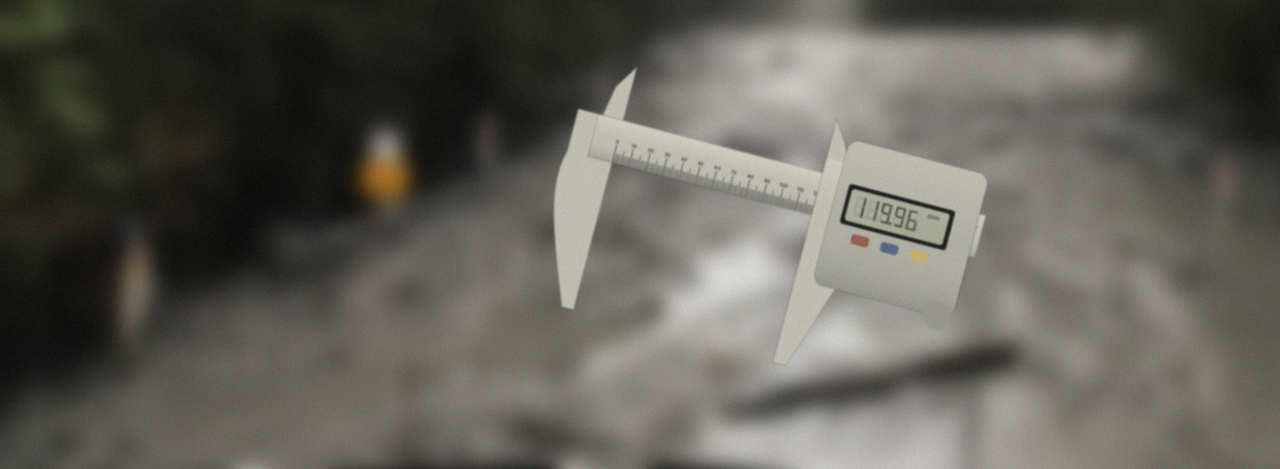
119.96 mm
